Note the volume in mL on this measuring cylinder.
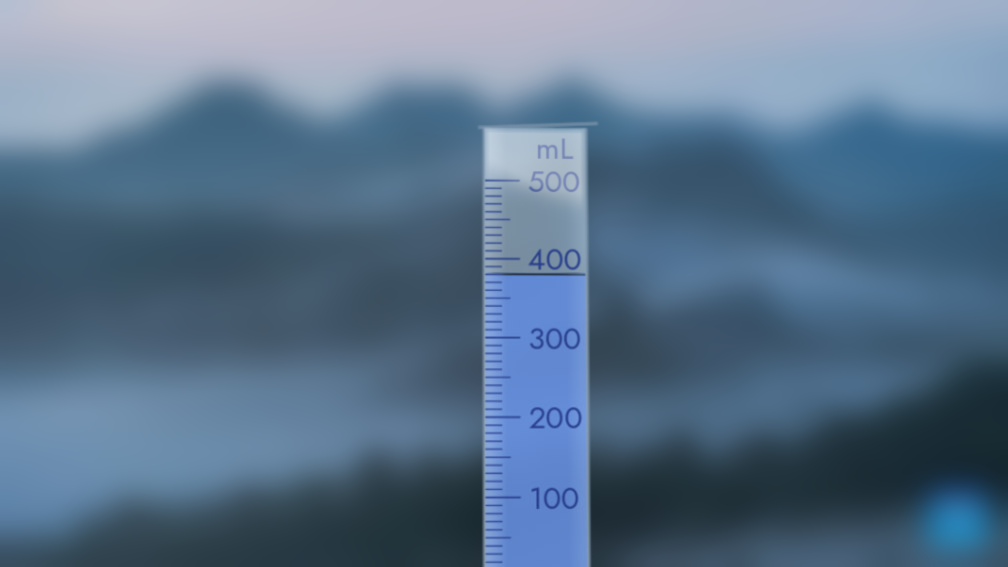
380 mL
